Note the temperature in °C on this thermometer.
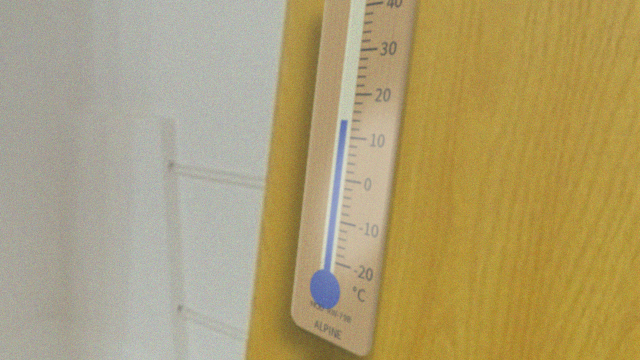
14 °C
